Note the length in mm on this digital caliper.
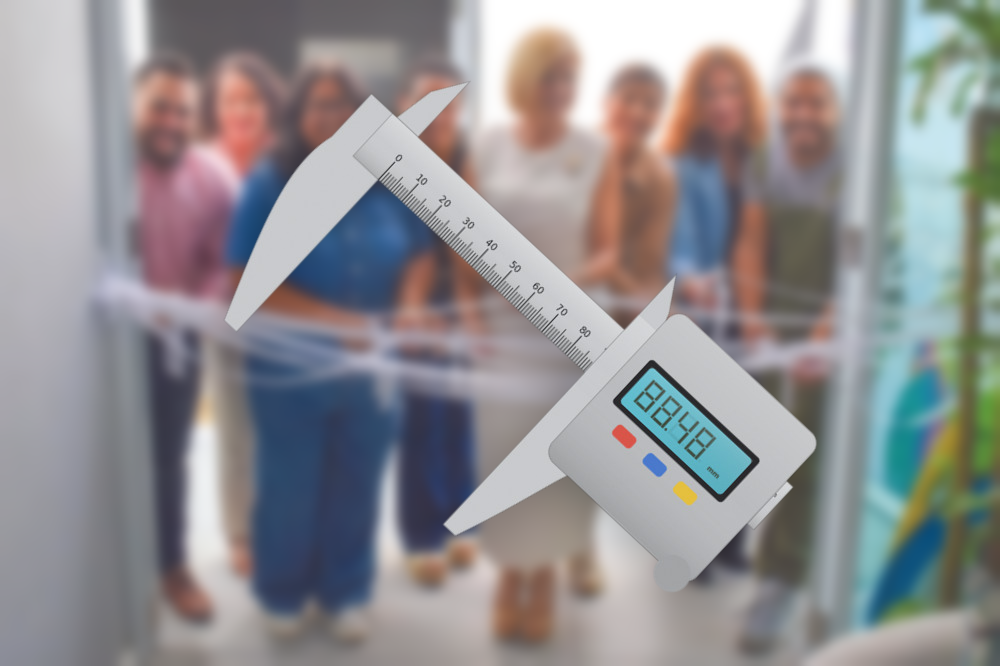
88.48 mm
